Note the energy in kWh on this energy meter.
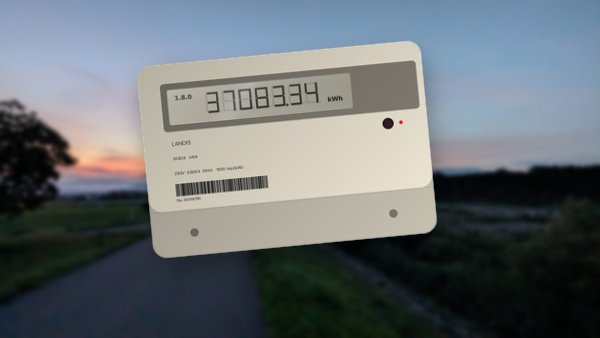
37083.34 kWh
